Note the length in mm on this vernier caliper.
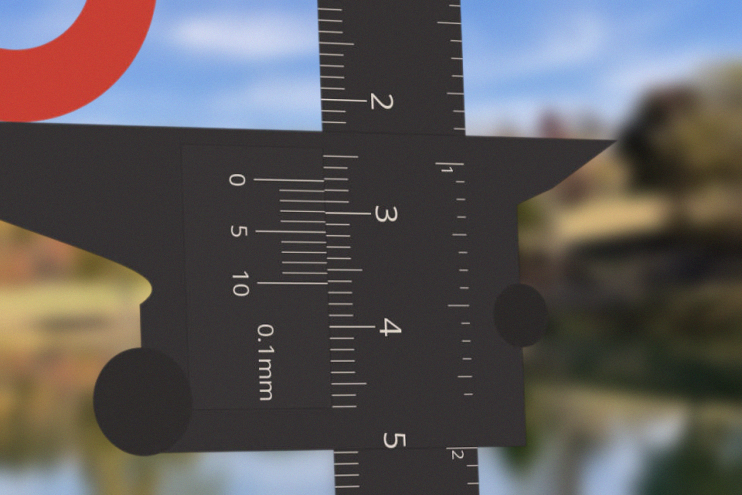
27.2 mm
